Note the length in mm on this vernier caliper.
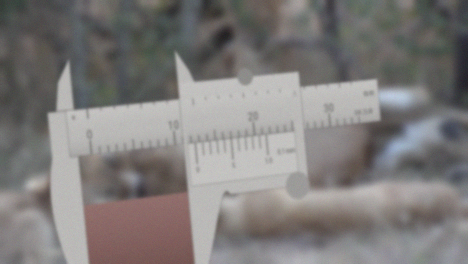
12.5 mm
